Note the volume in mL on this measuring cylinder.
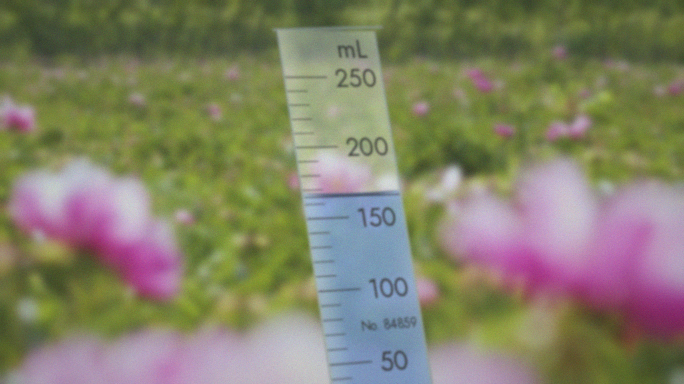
165 mL
